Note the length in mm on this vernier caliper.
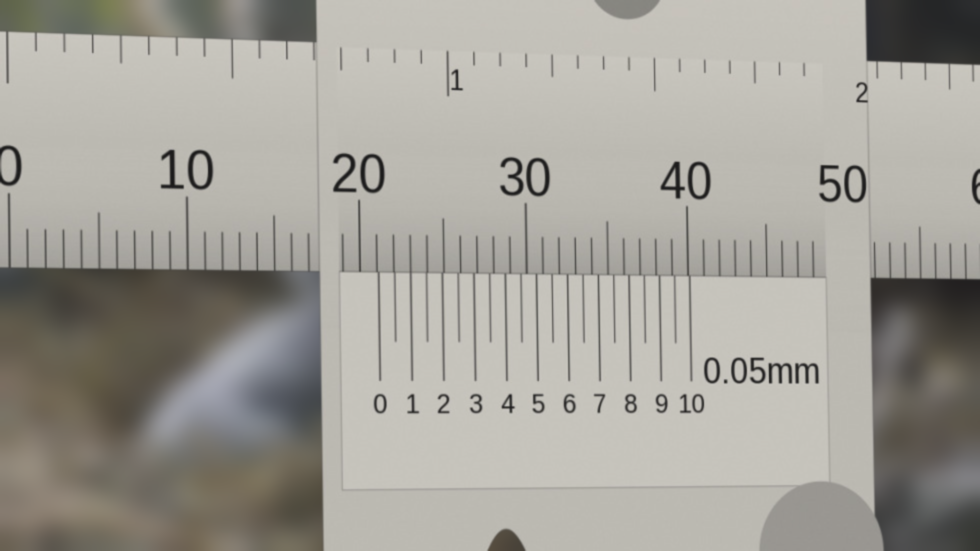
21.1 mm
